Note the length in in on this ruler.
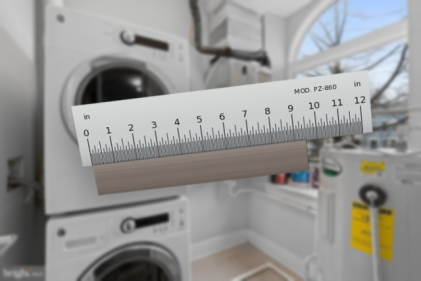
9.5 in
